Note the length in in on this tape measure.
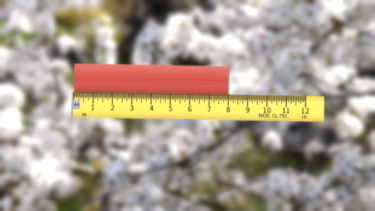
8 in
